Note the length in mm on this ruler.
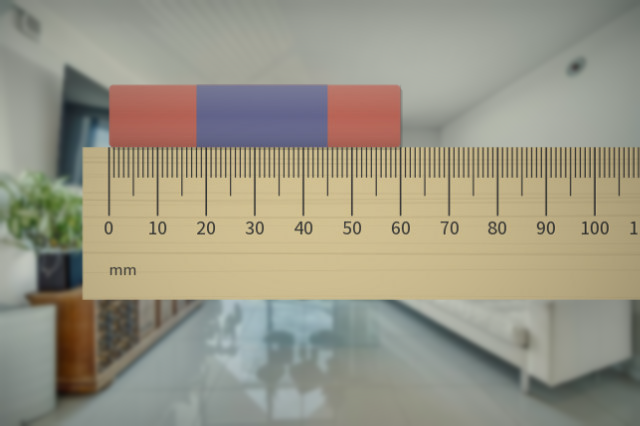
60 mm
